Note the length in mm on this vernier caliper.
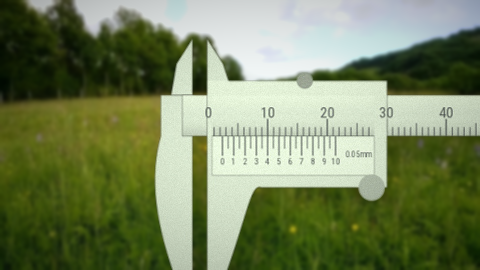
2.4 mm
